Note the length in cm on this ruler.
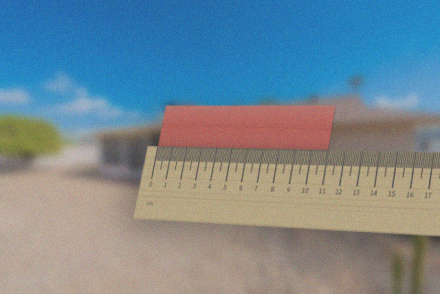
11 cm
